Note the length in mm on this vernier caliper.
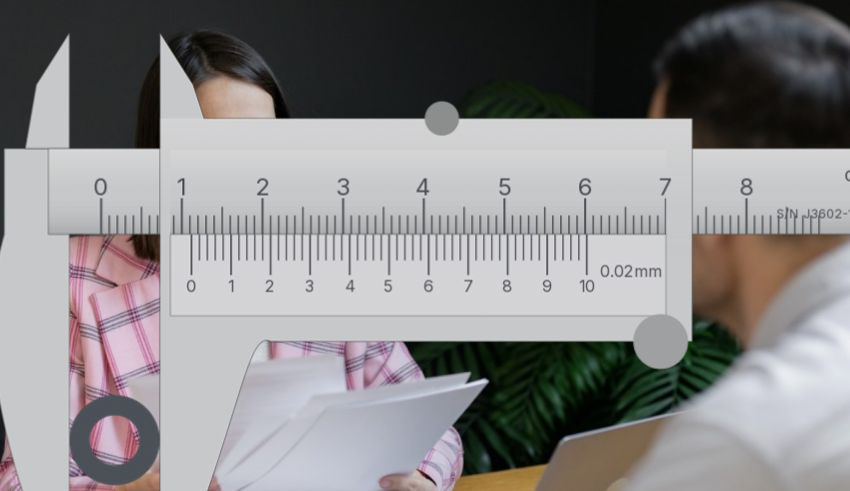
11.2 mm
